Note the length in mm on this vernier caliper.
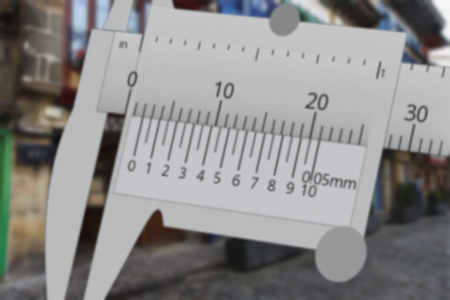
2.0 mm
